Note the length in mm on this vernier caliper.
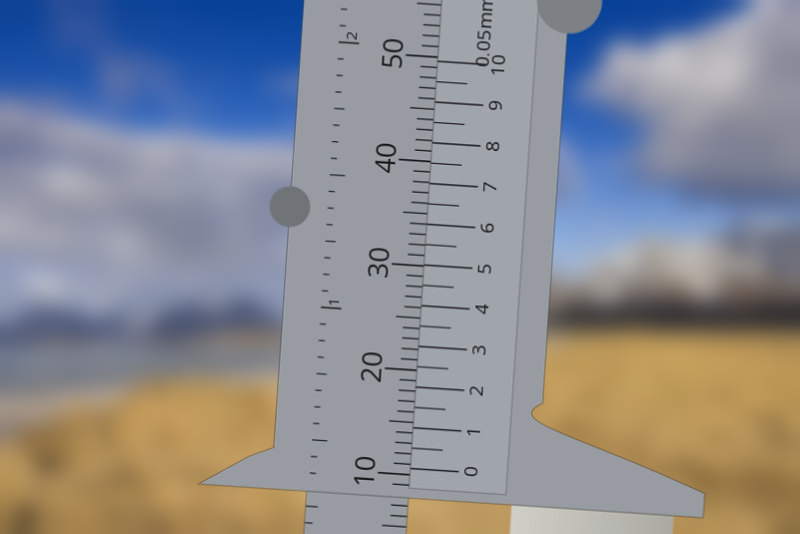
10.6 mm
